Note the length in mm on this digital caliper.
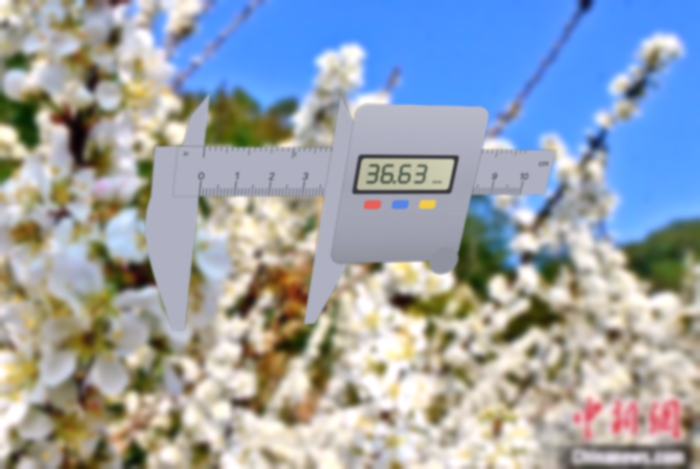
36.63 mm
